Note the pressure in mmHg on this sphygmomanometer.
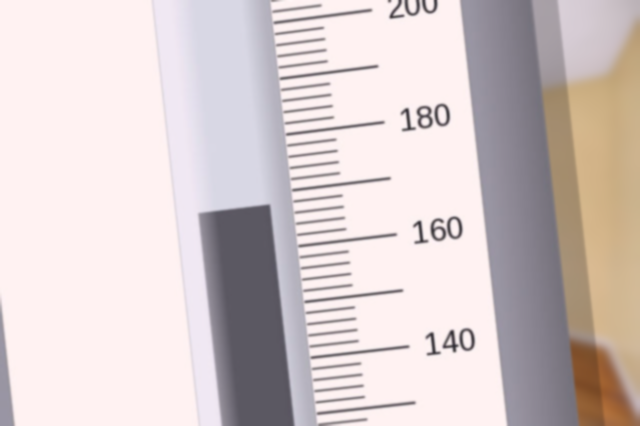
168 mmHg
